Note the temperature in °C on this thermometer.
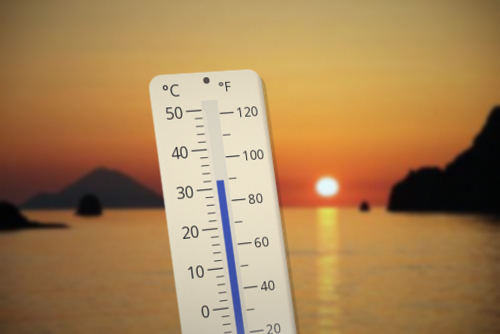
32 °C
